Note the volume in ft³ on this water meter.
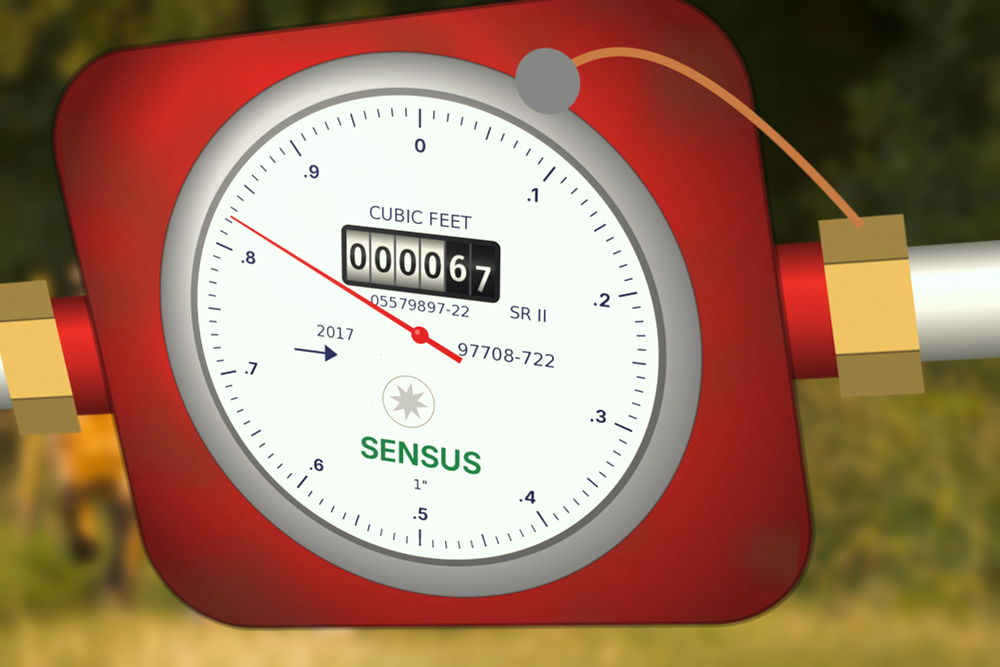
66.82 ft³
